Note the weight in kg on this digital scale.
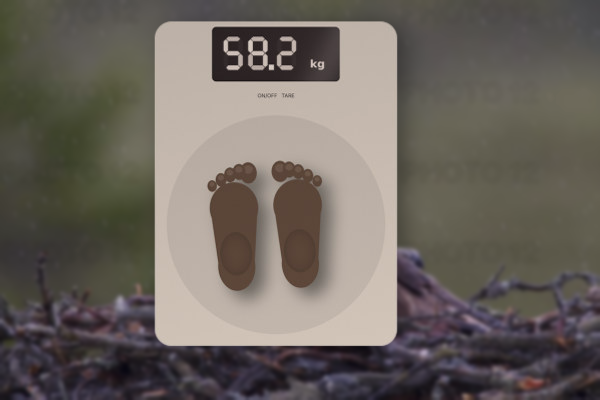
58.2 kg
